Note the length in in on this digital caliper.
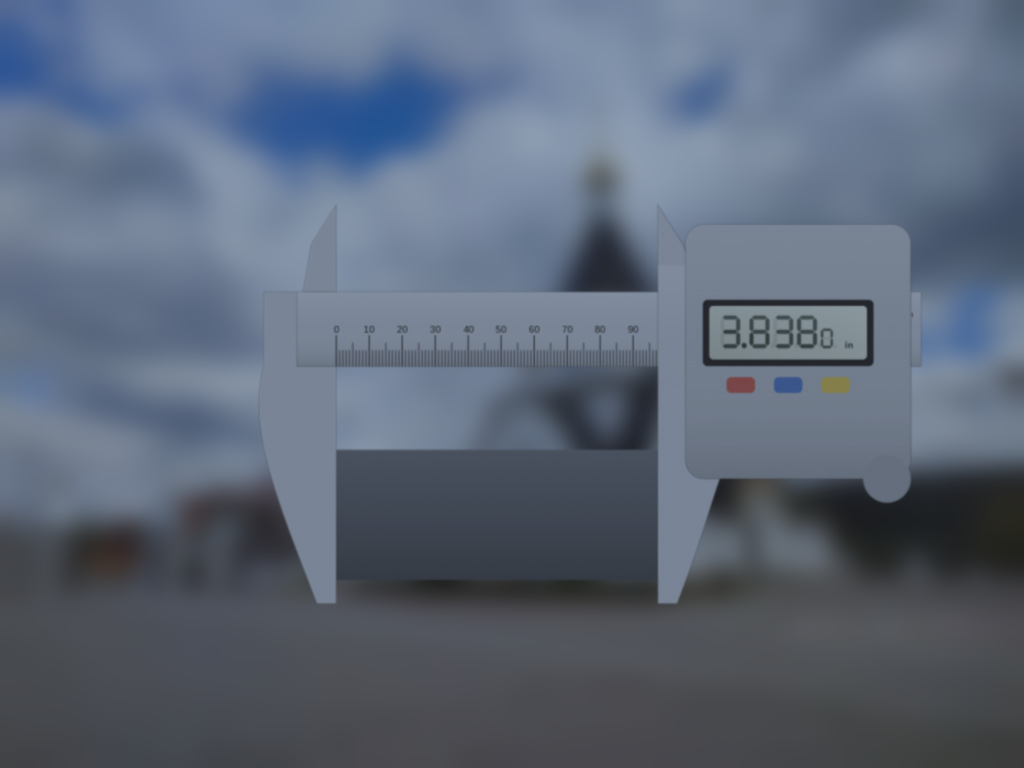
3.8380 in
